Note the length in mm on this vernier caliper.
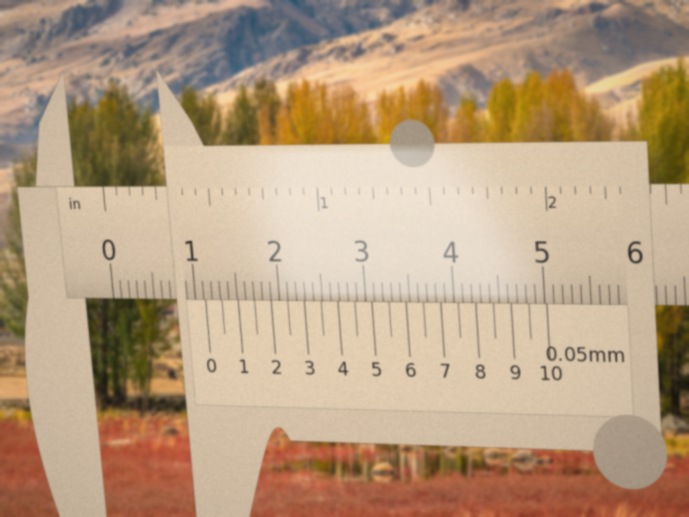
11.2 mm
